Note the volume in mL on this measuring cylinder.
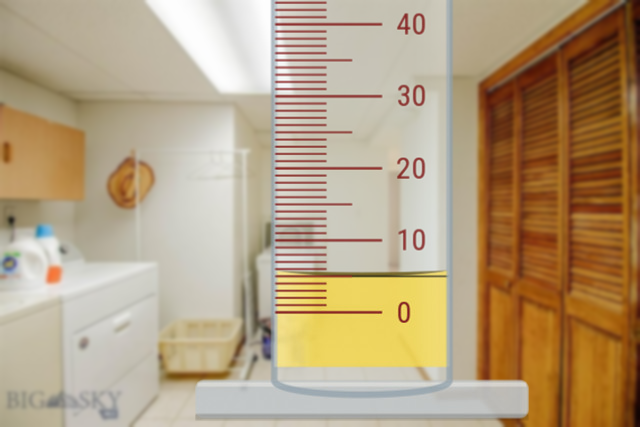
5 mL
